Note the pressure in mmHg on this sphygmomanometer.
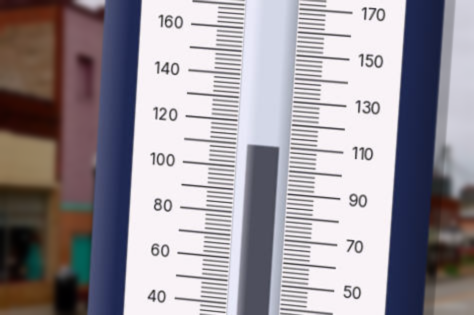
110 mmHg
